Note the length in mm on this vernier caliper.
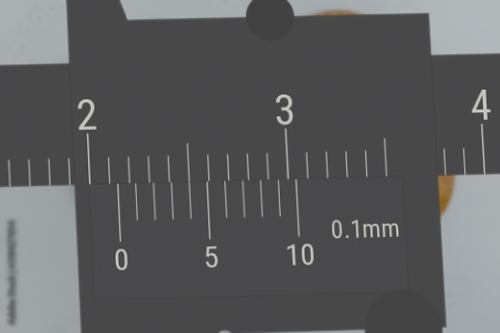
21.4 mm
